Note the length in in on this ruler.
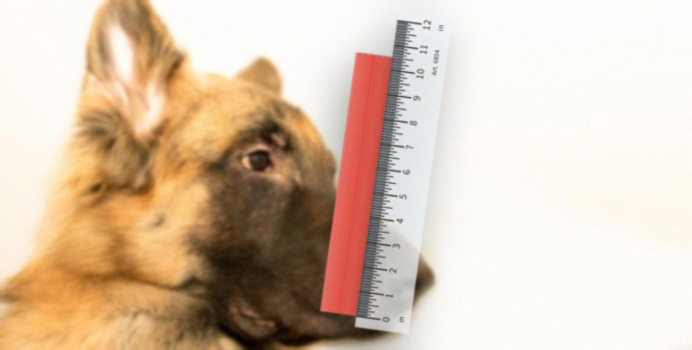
10.5 in
